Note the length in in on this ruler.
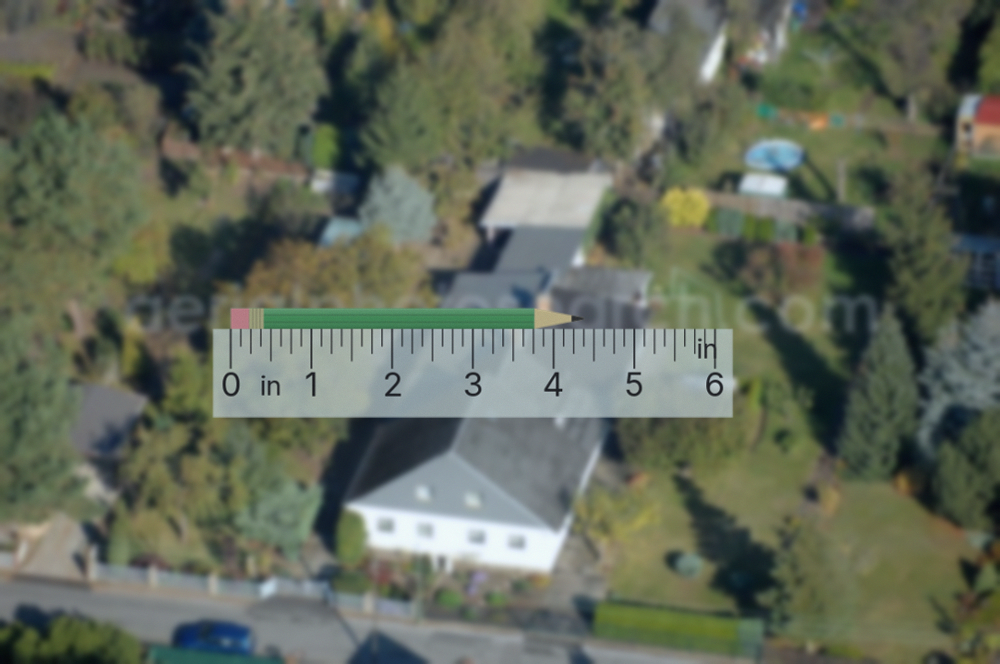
4.375 in
